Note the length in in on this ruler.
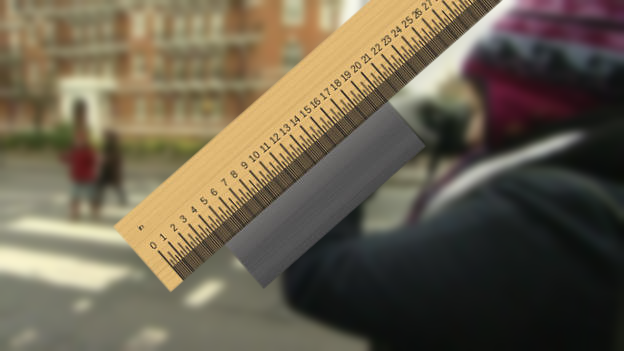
16 in
